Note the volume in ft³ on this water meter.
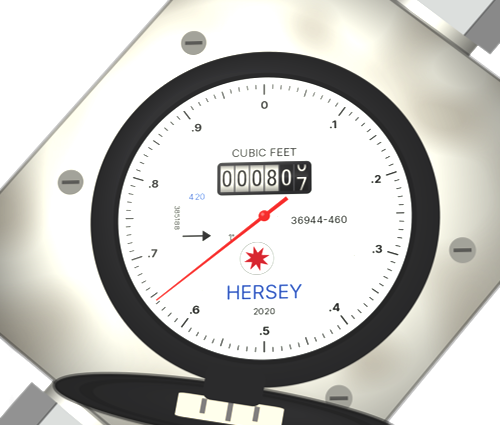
806.64 ft³
